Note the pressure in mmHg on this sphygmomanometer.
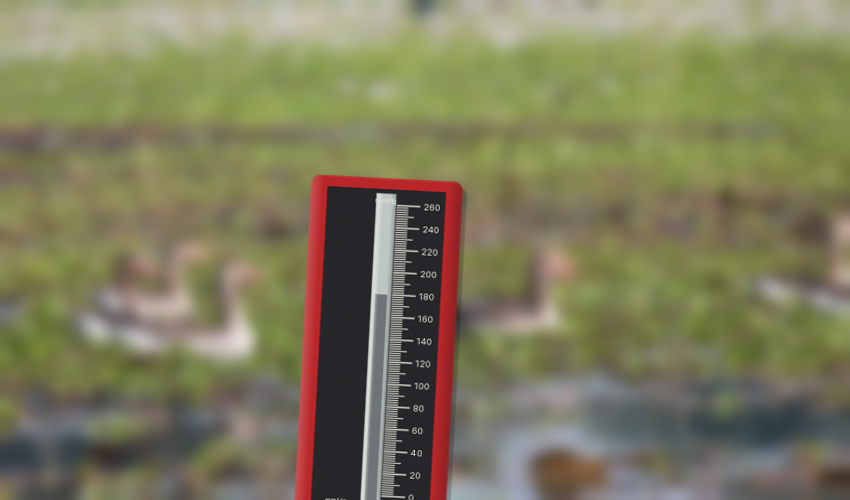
180 mmHg
